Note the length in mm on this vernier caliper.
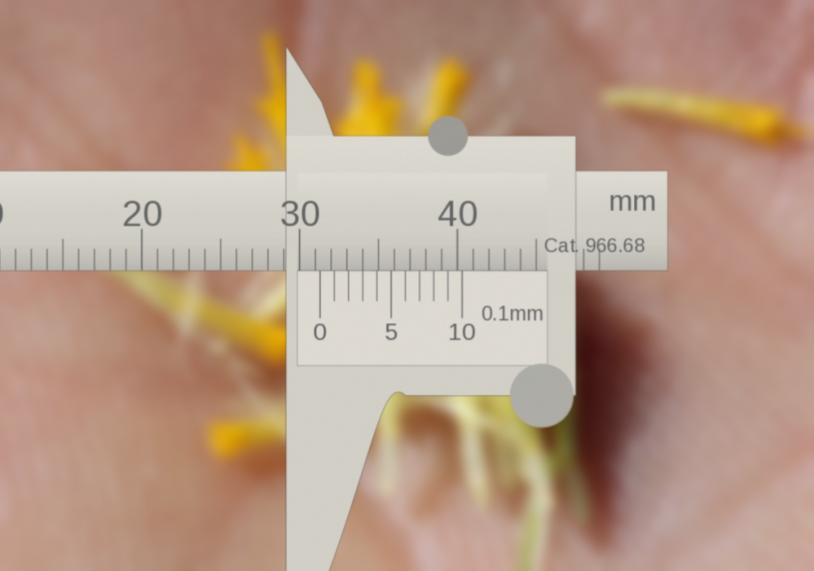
31.3 mm
